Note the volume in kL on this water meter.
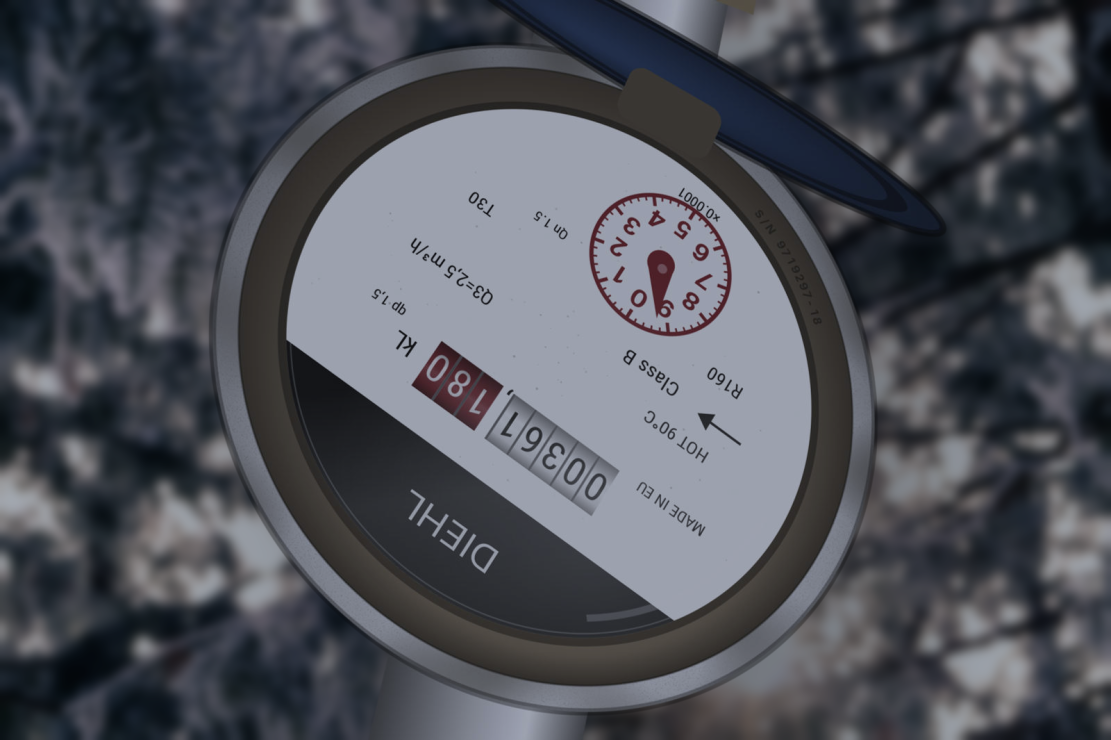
361.1799 kL
